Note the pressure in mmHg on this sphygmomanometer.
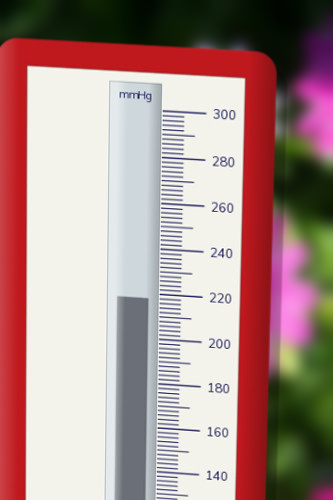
218 mmHg
